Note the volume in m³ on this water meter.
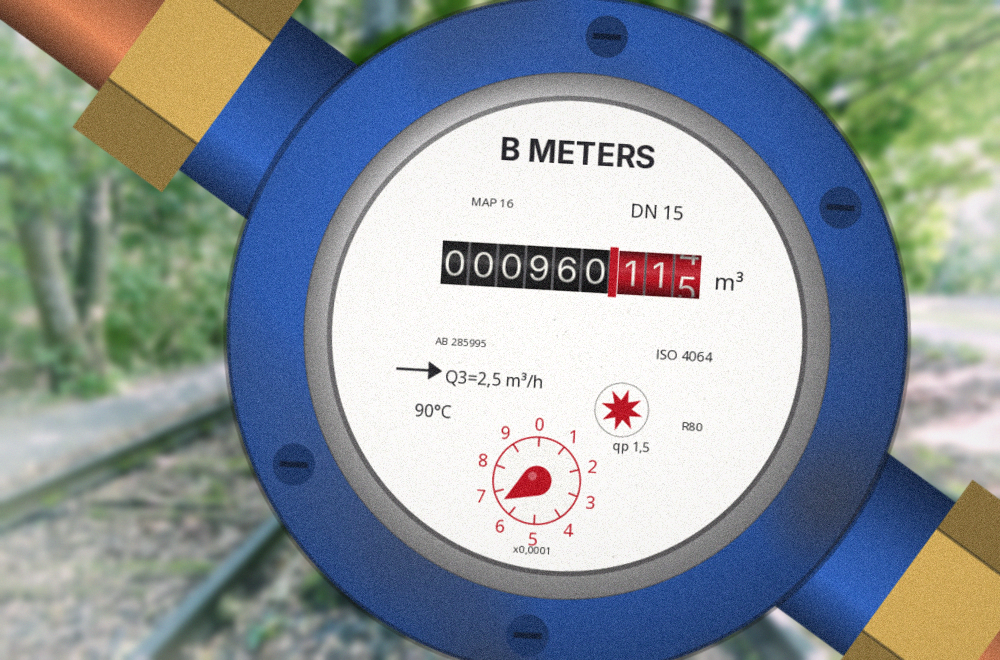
960.1146 m³
